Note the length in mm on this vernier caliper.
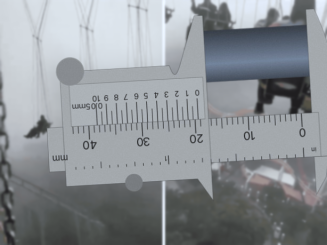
19.4 mm
